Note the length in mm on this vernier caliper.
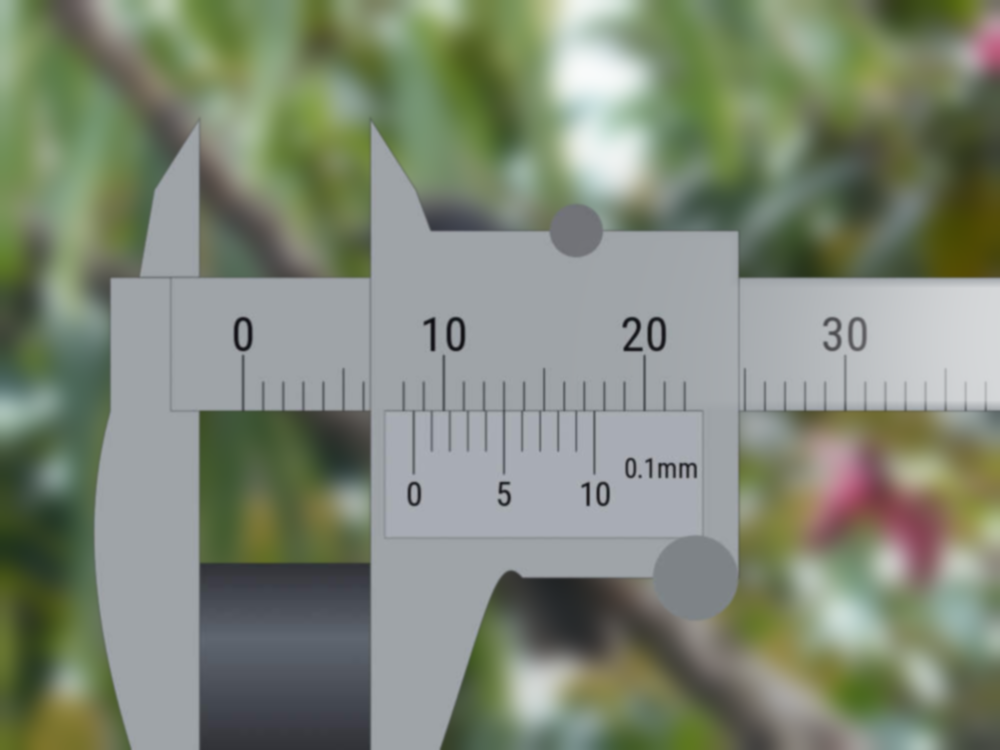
8.5 mm
